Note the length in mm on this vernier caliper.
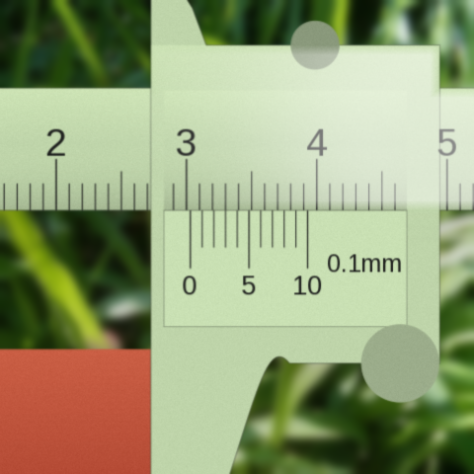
30.3 mm
